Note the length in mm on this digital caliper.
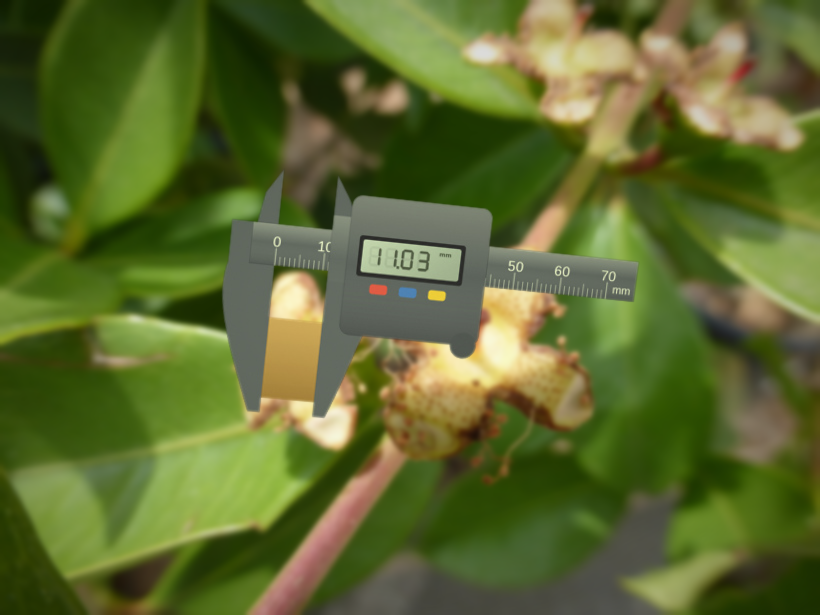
11.03 mm
